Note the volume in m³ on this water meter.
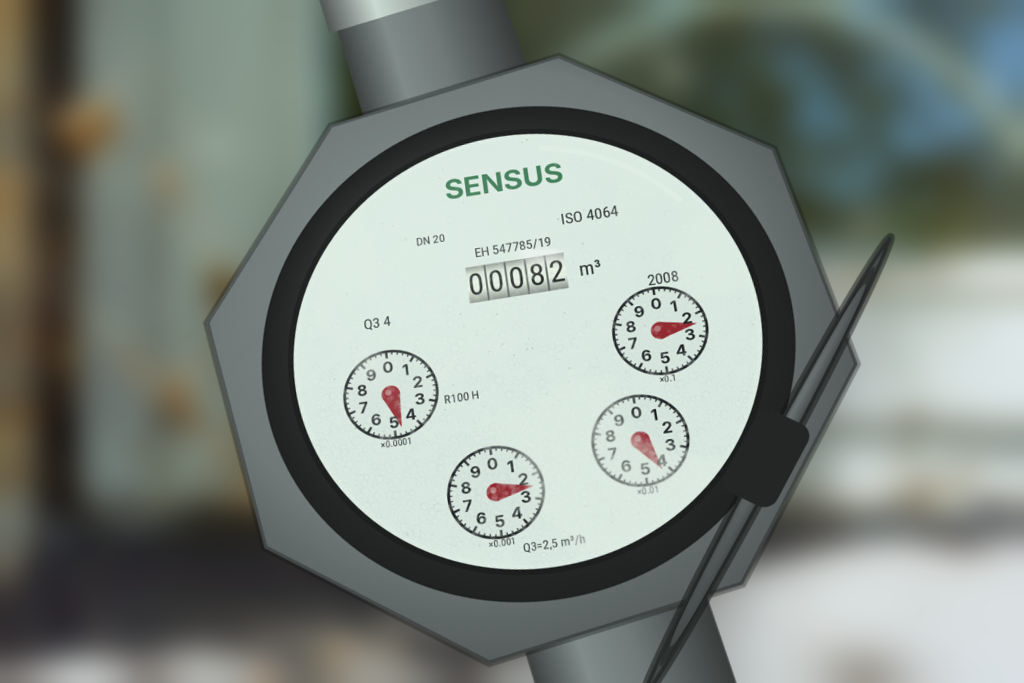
82.2424 m³
